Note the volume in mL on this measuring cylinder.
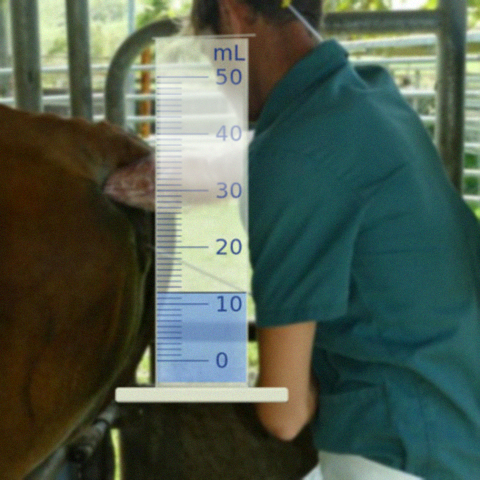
12 mL
